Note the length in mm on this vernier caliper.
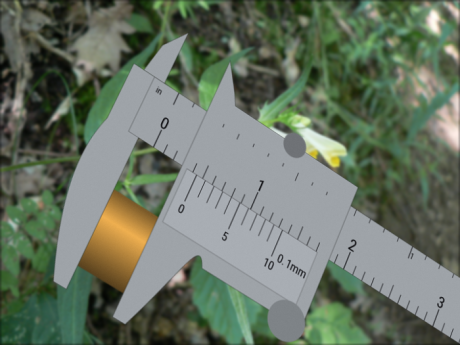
4.4 mm
